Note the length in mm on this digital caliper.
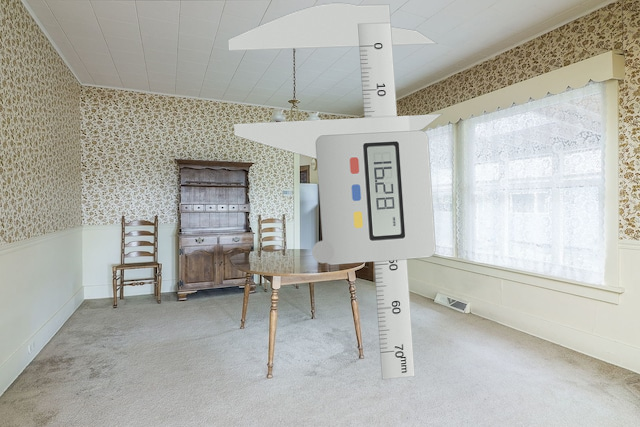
16.28 mm
